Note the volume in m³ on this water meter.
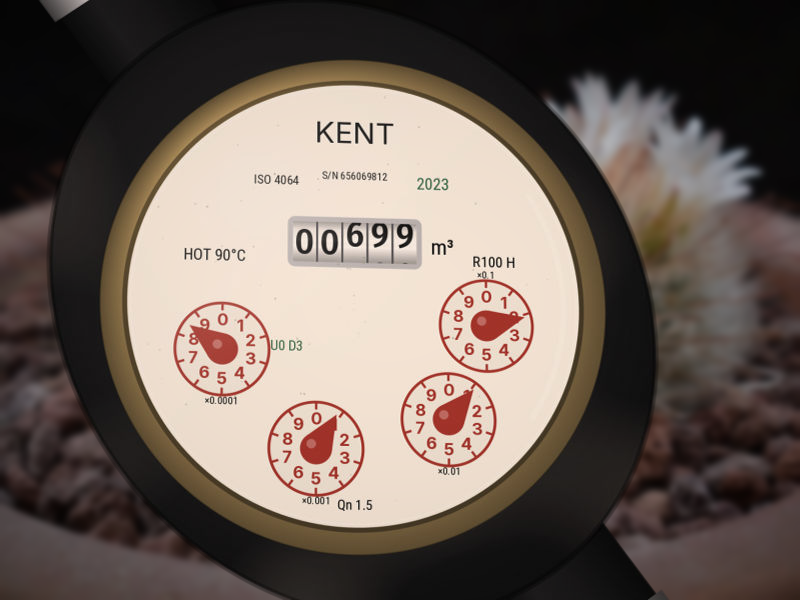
699.2108 m³
